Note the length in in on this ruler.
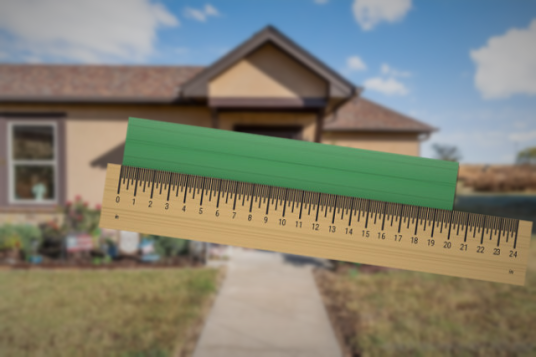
20 in
